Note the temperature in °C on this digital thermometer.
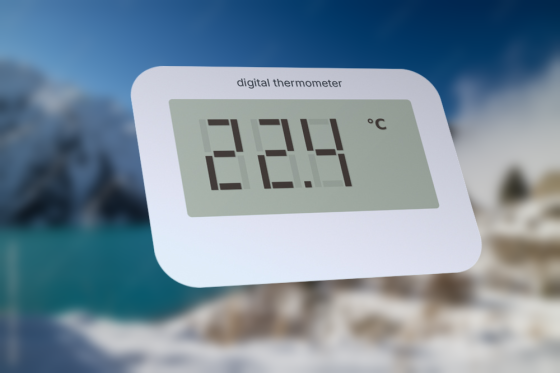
22.4 °C
